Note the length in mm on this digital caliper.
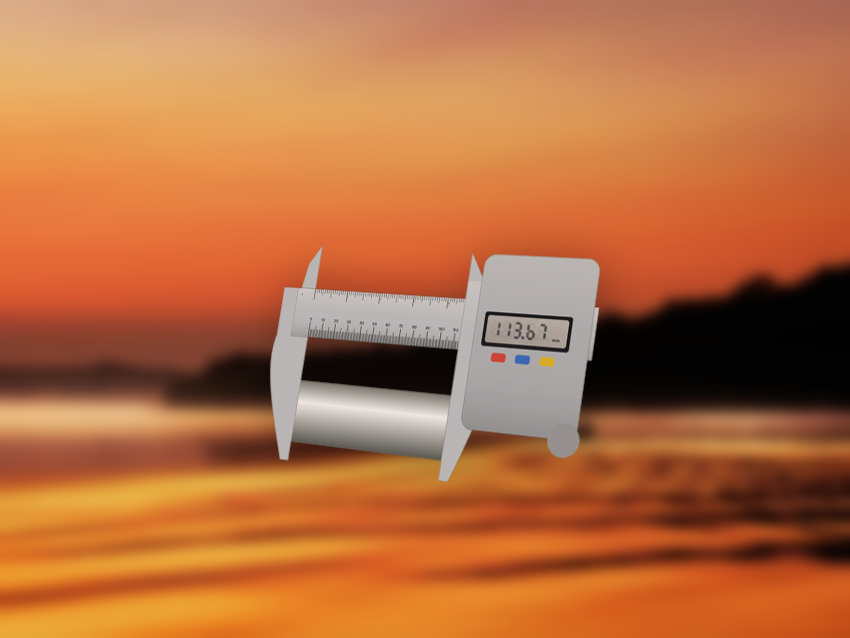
113.67 mm
